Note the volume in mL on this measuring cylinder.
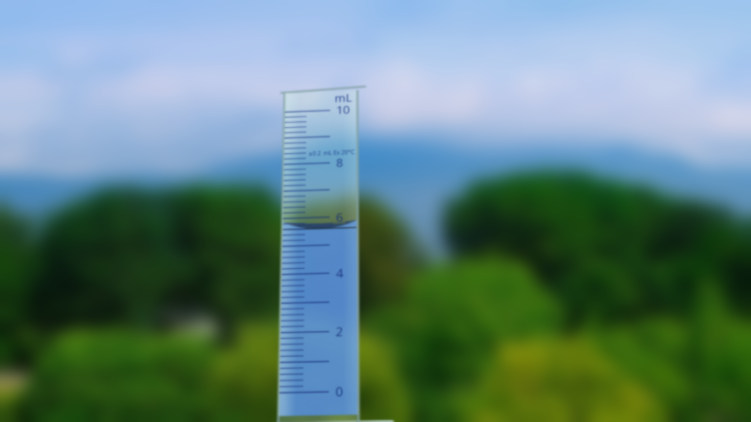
5.6 mL
